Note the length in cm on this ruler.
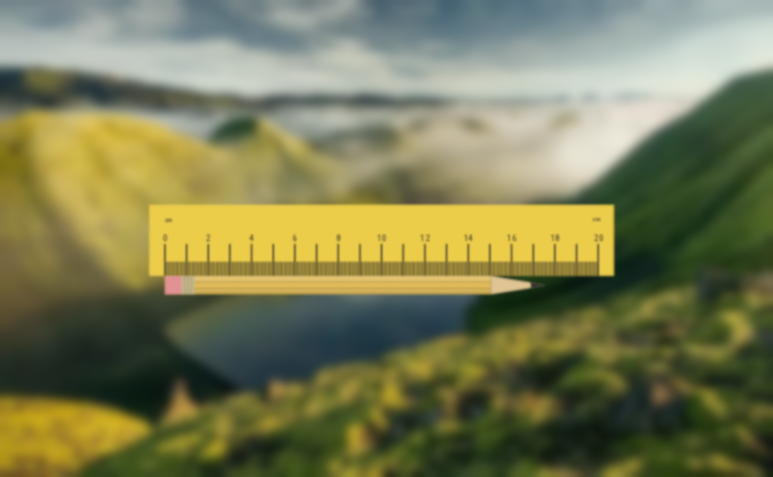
17.5 cm
